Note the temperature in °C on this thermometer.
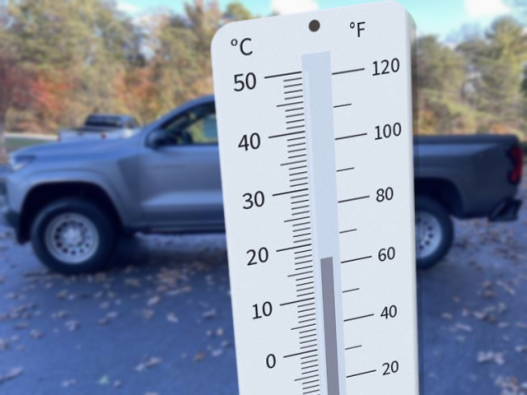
17 °C
